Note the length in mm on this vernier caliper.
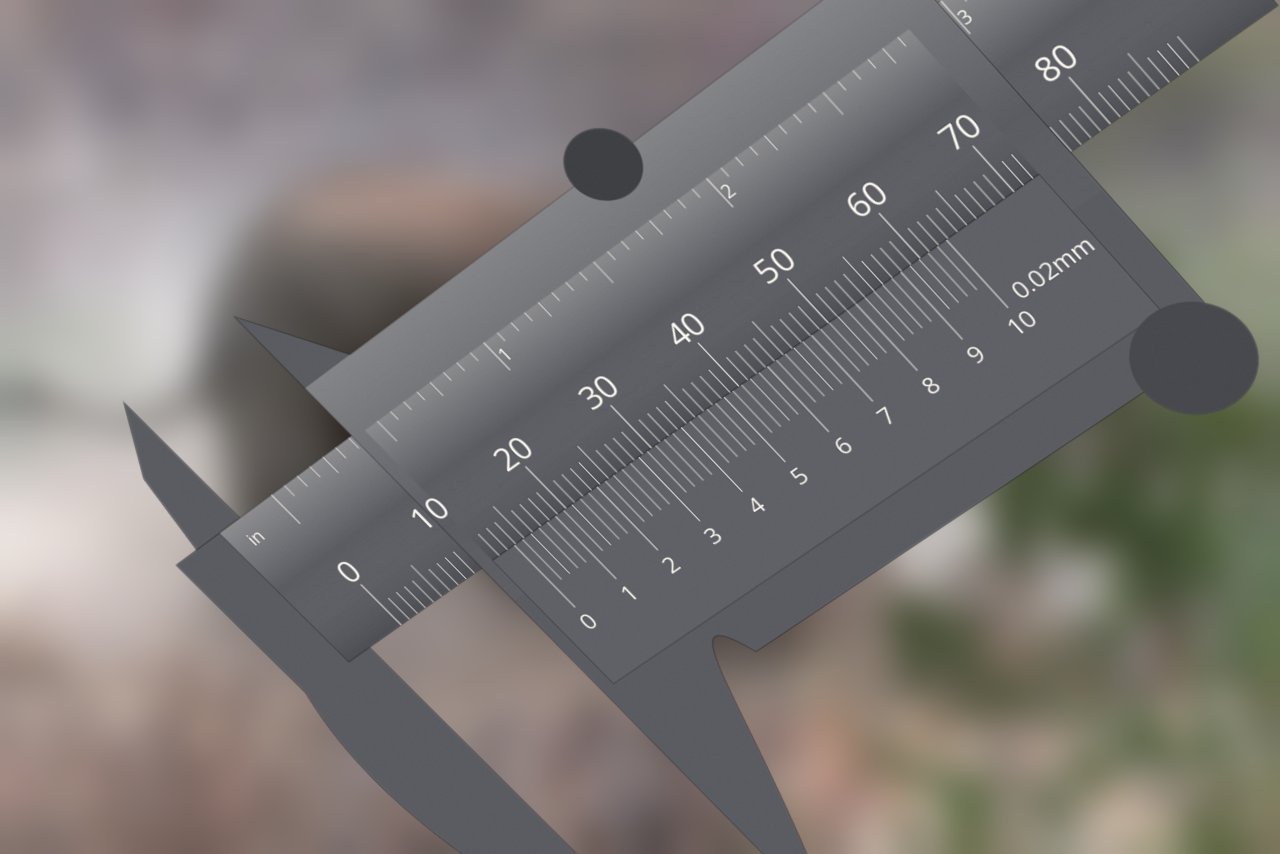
13.8 mm
